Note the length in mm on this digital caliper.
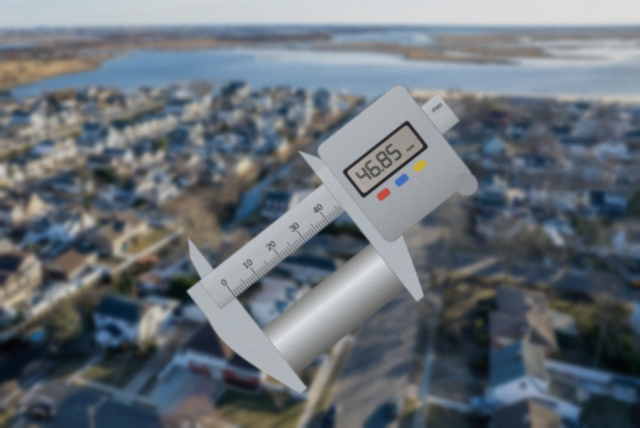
46.85 mm
